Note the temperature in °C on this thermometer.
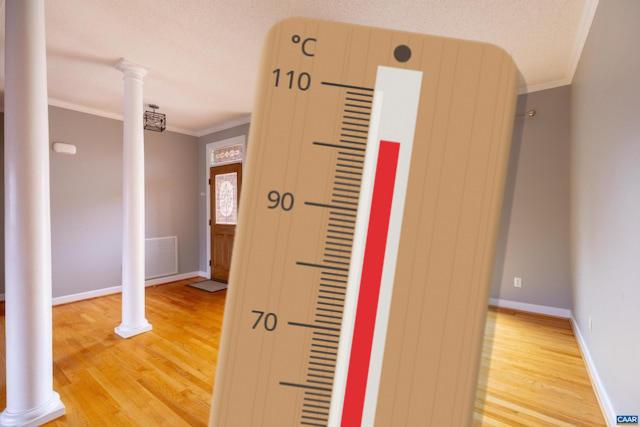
102 °C
